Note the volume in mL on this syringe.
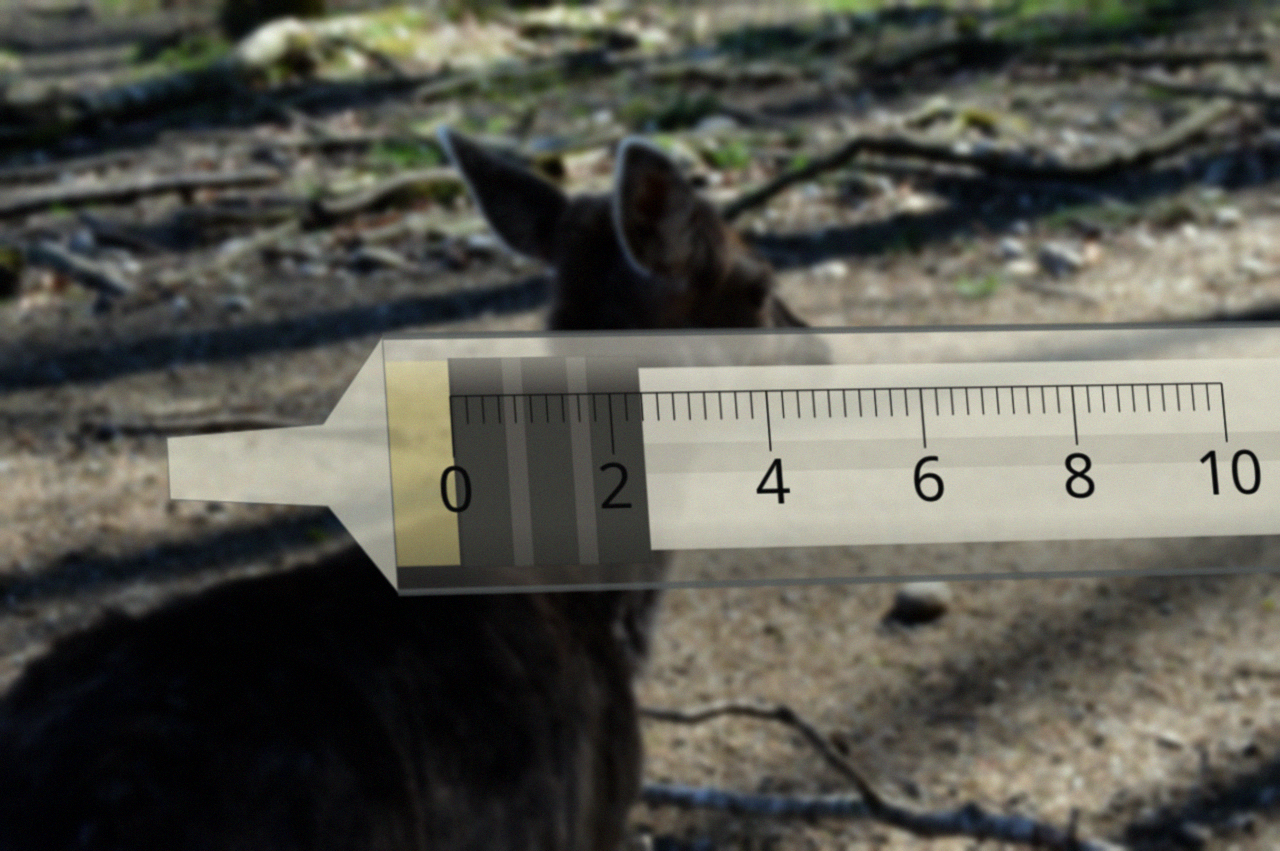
0 mL
